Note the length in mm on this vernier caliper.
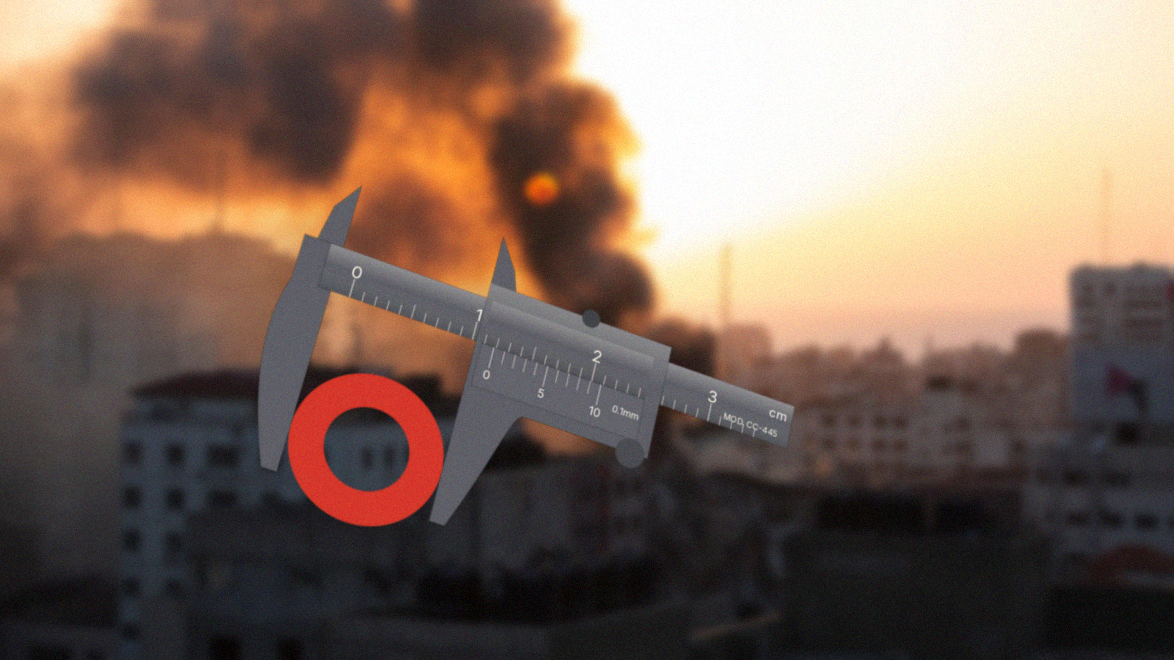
11.8 mm
